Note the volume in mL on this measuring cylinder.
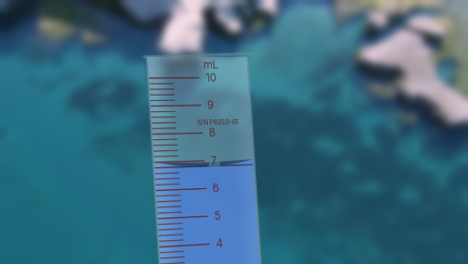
6.8 mL
